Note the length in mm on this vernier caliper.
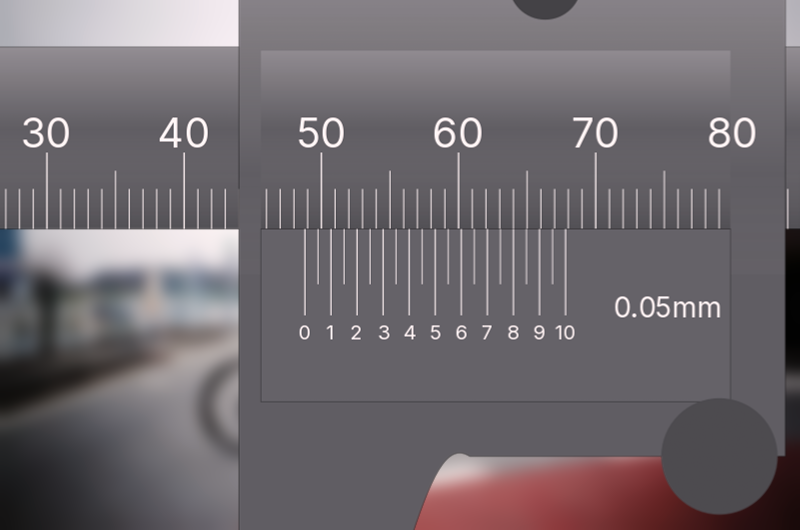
48.8 mm
